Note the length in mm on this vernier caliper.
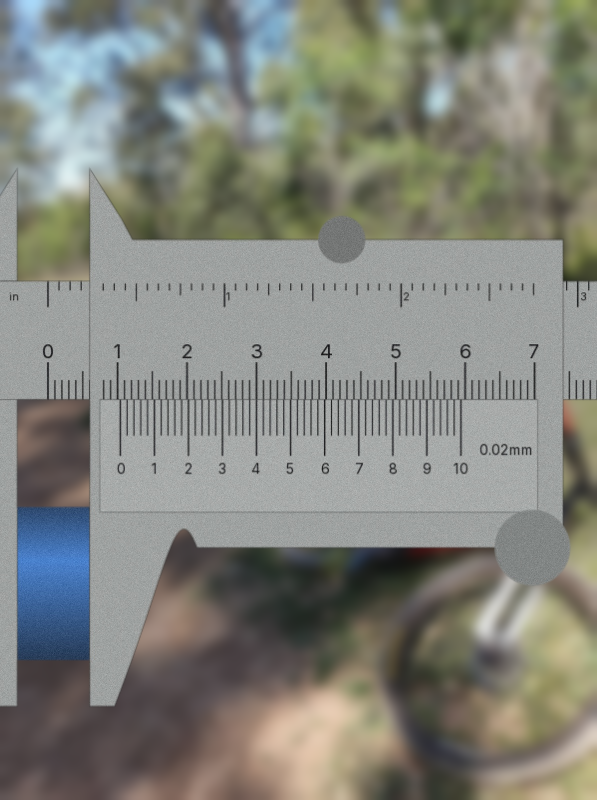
10.4 mm
